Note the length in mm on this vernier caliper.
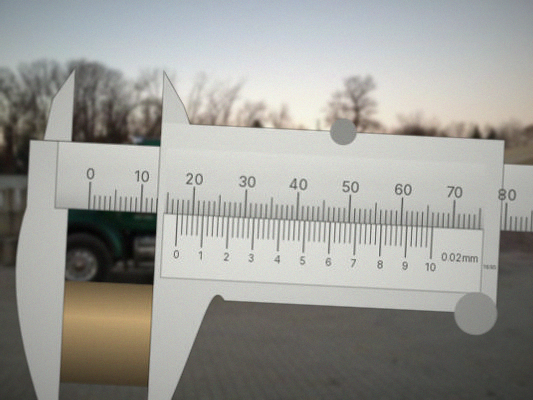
17.0 mm
